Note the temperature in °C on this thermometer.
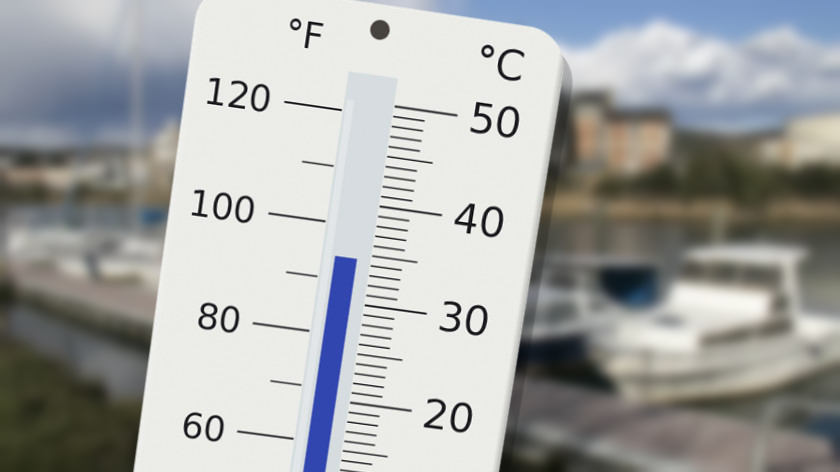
34.5 °C
